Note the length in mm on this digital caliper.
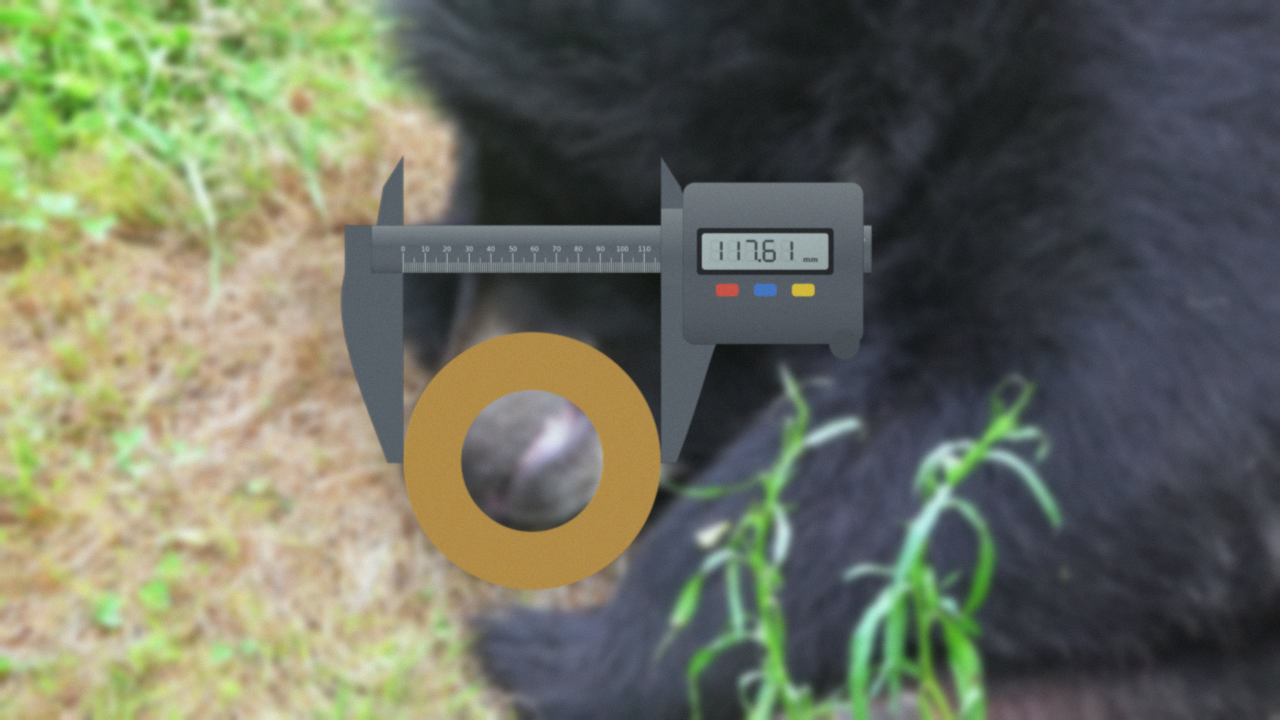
117.61 mm
